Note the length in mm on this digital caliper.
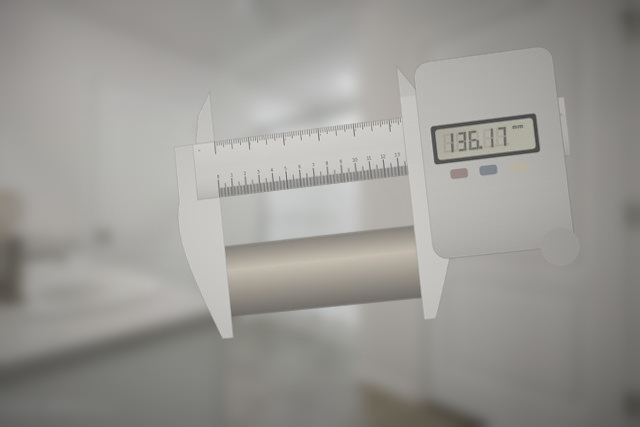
136.17 mm
